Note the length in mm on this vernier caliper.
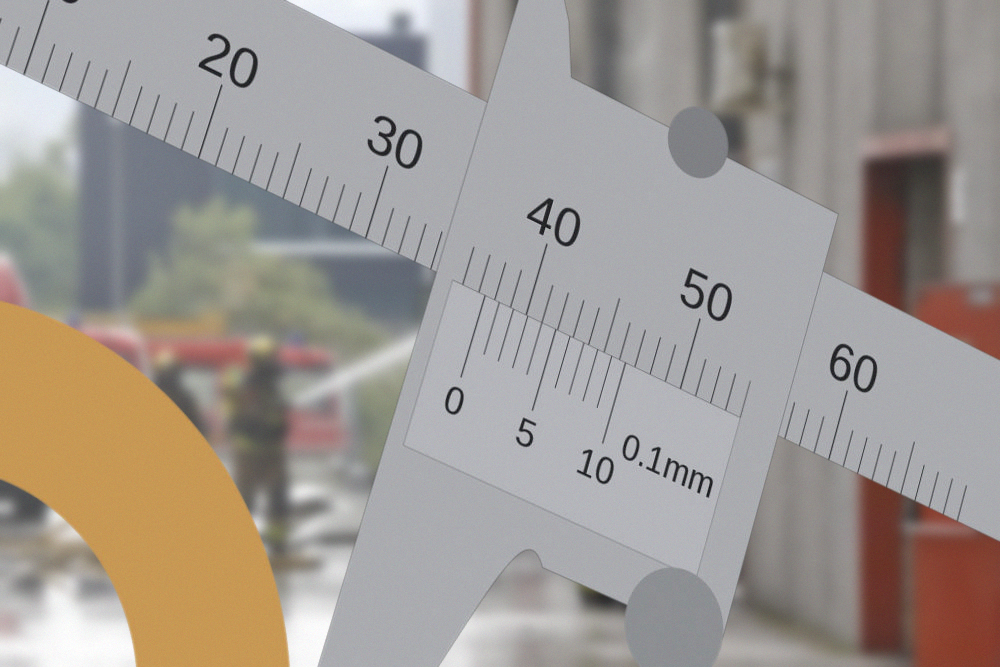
37.4 mm
